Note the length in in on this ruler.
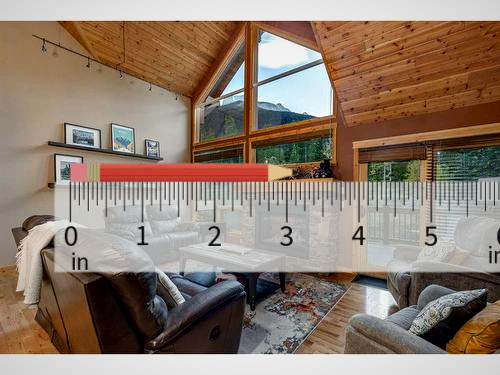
3.1875 in
